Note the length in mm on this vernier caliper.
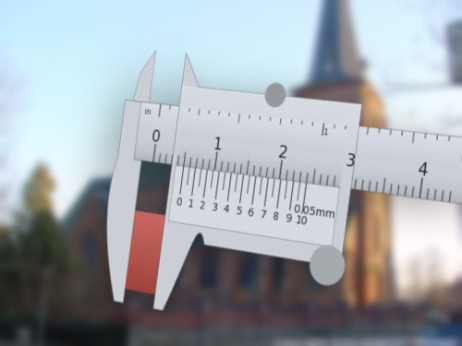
5.0 mm
